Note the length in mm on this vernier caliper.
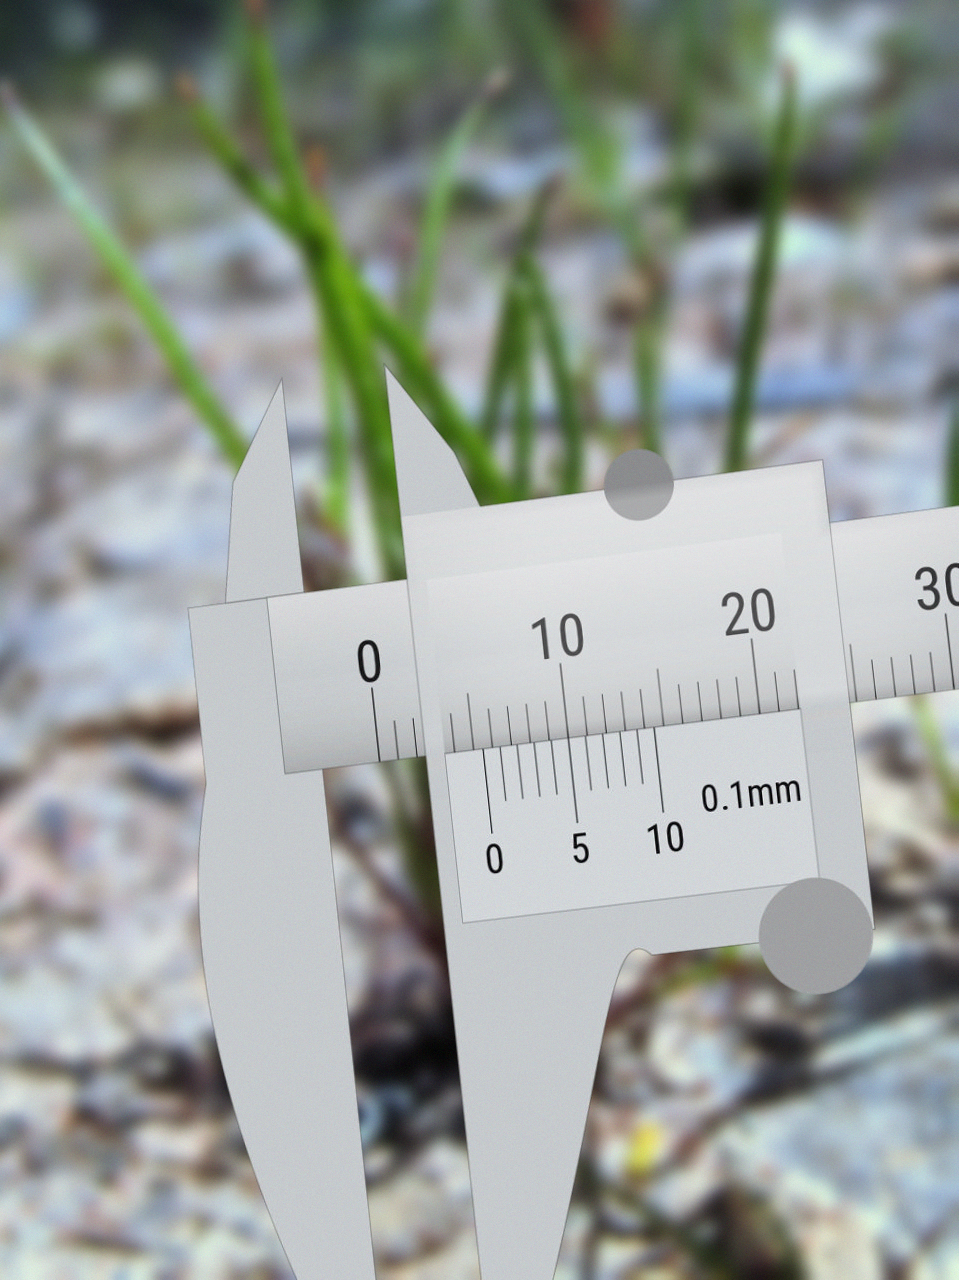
5.5 mm
